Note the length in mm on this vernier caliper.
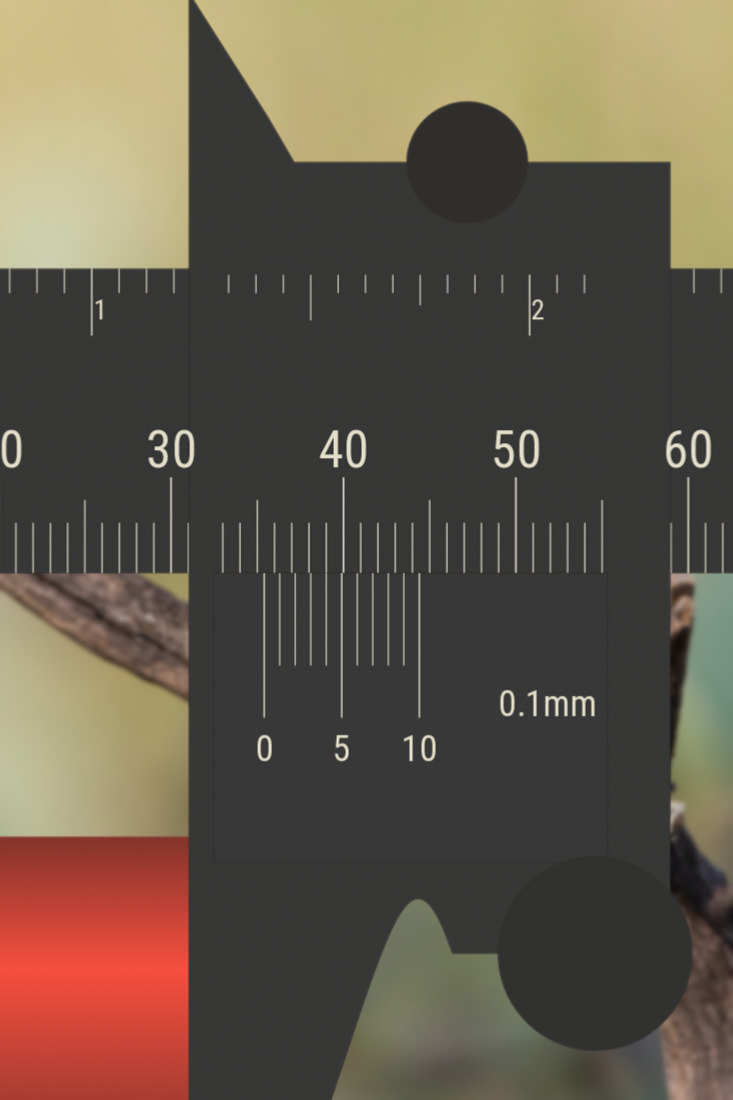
35.4 mm
